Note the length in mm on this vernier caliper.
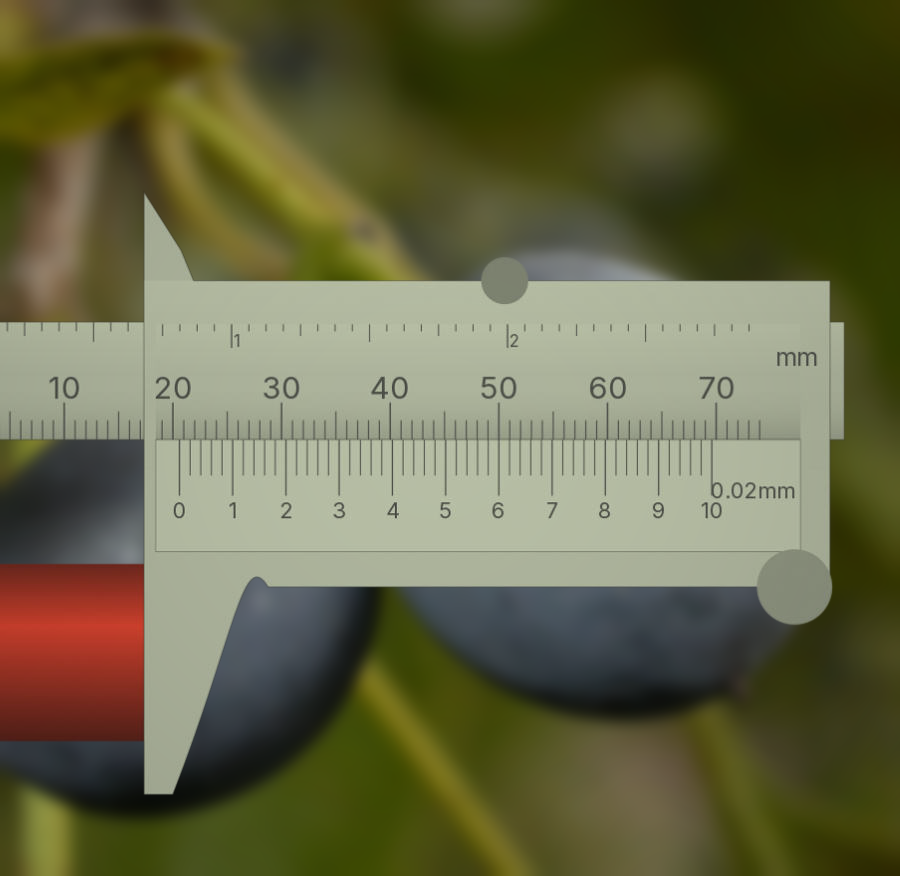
20.6 mm
